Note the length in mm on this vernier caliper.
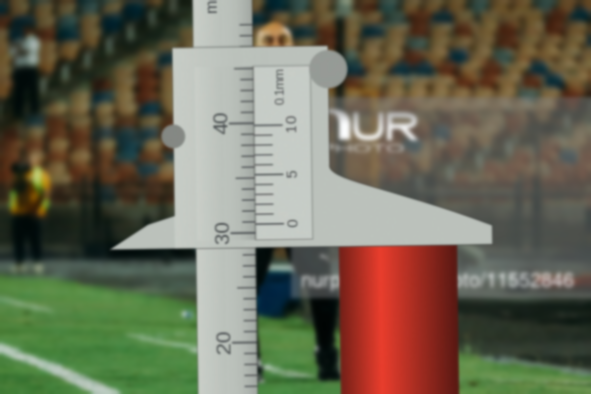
30.8 mm
